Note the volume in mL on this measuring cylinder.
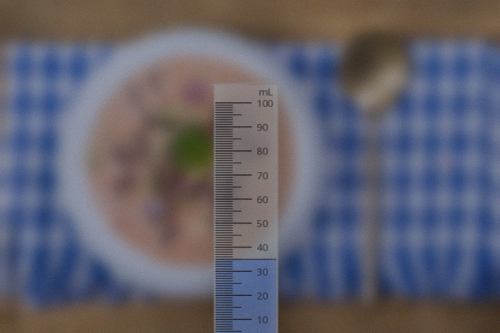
35 mL
